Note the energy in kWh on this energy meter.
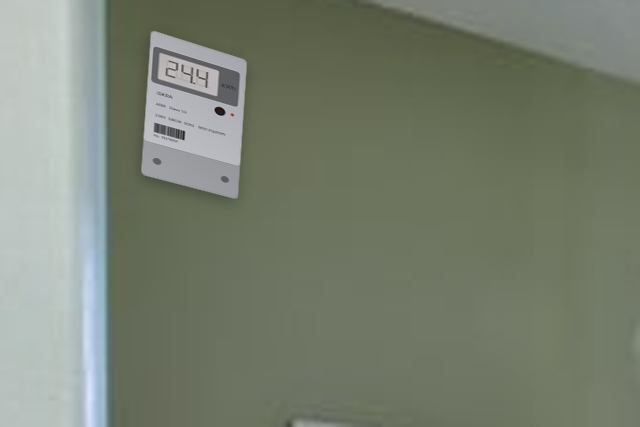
24.4 kWh
